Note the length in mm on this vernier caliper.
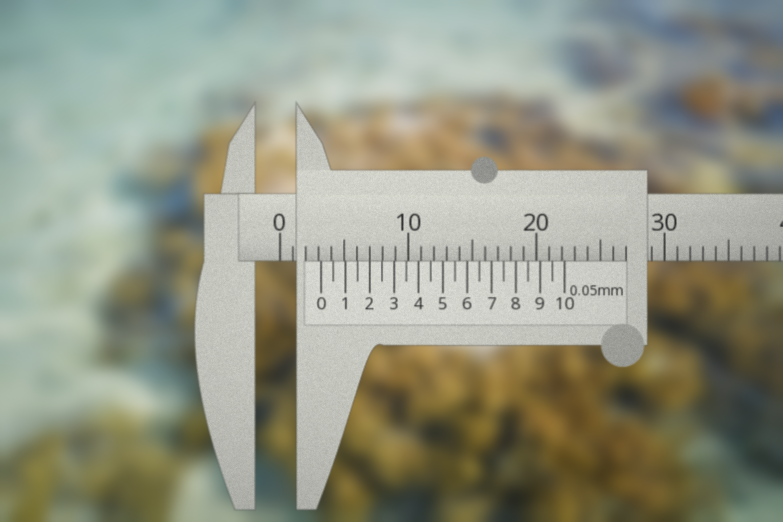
3.2 mm
